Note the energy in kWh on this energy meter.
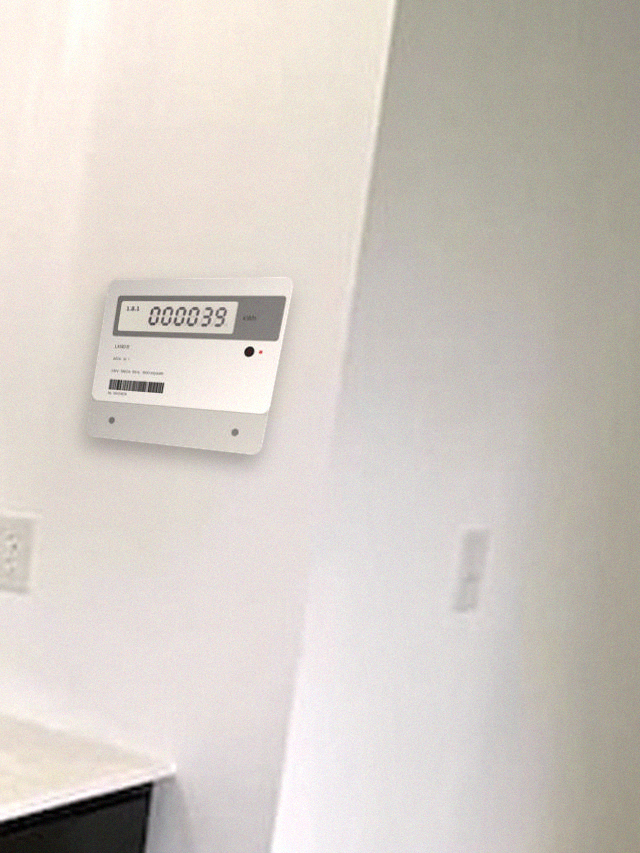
39 kWh
